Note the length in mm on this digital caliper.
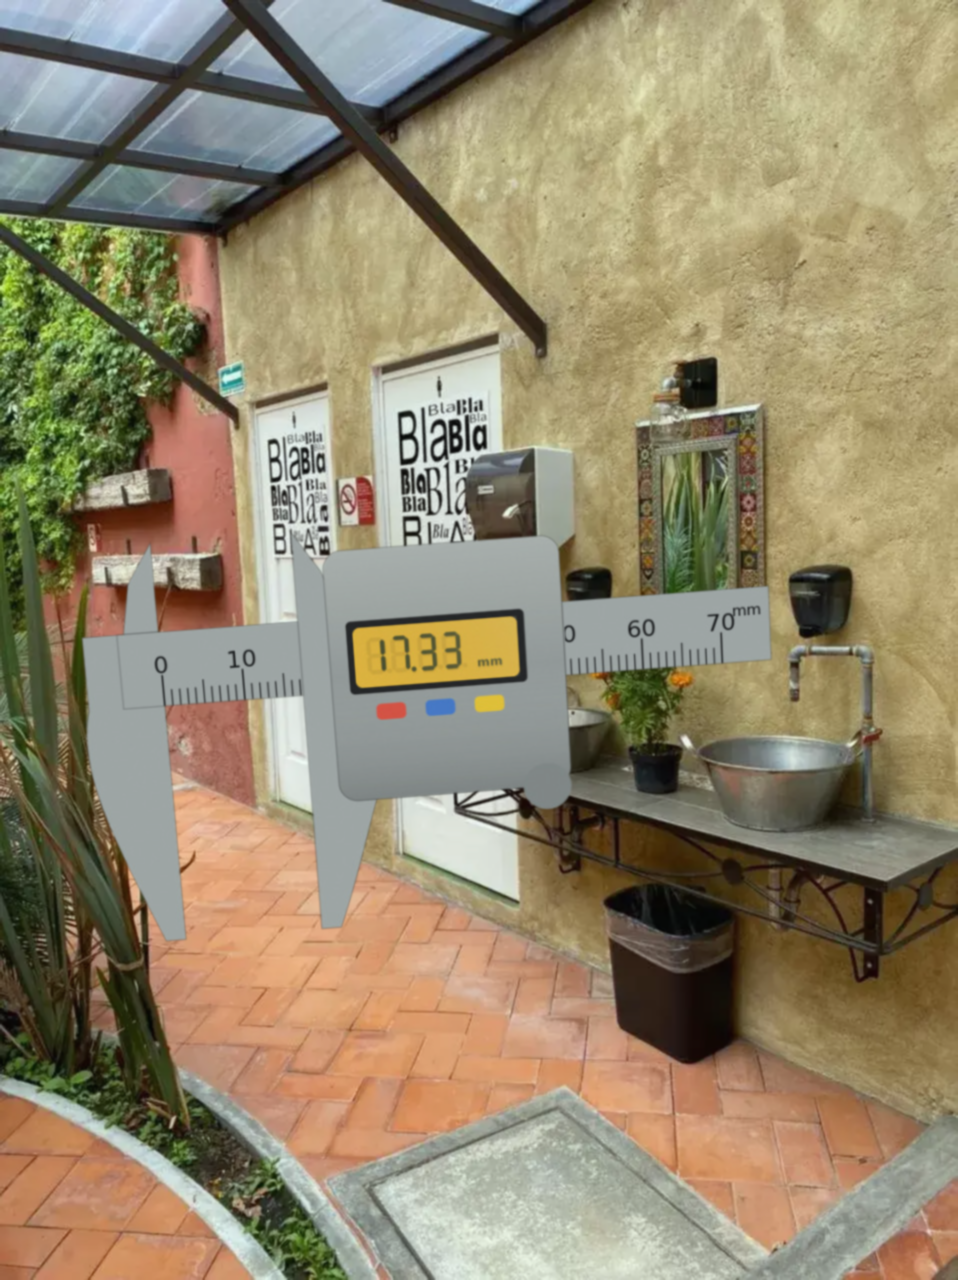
17.33 mm
